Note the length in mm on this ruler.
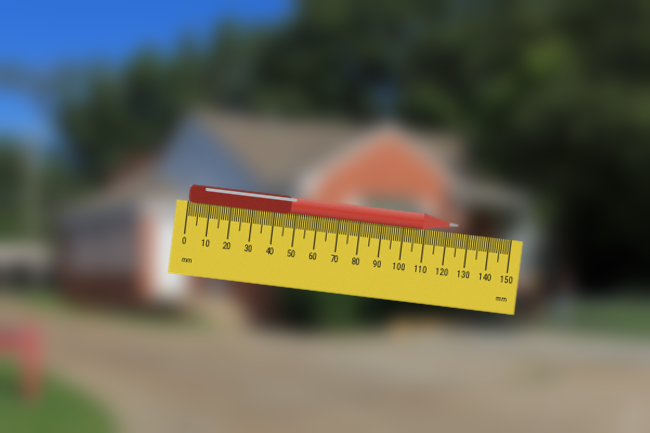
125 mm
